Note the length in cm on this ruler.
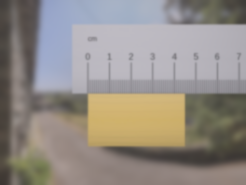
4.5 cm
